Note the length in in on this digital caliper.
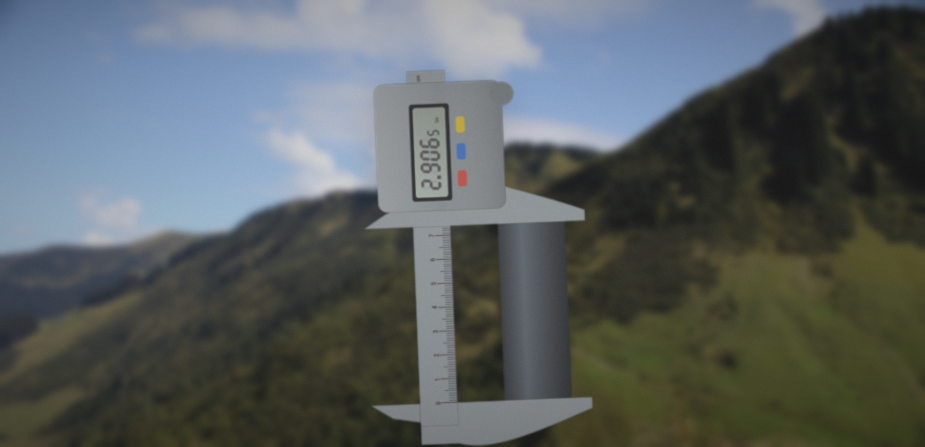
2.9065 in
